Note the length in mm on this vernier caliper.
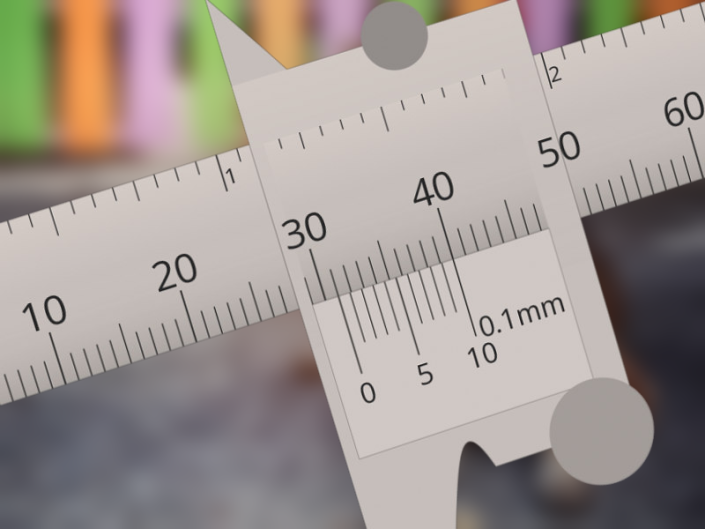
31.0 mm
